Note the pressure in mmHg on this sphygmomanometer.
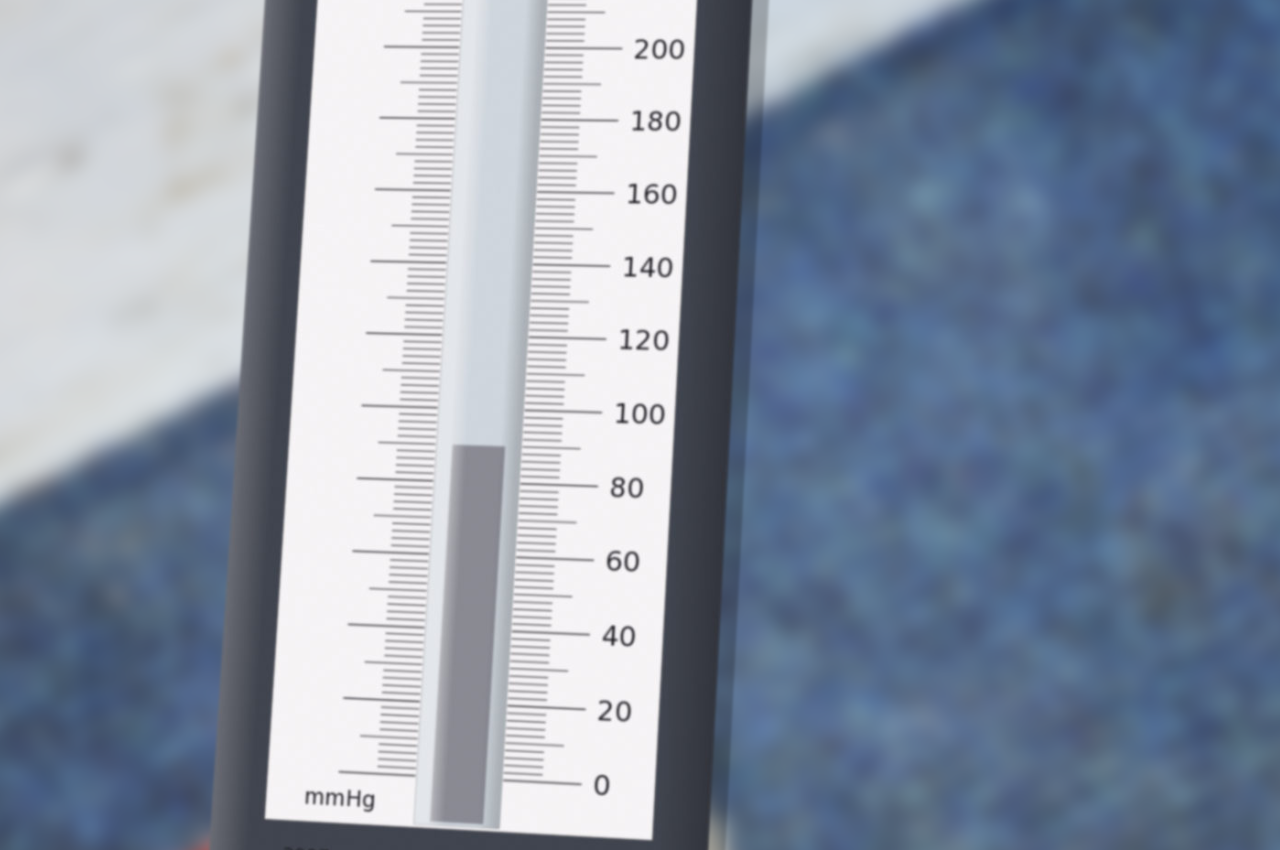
90 mmHg
